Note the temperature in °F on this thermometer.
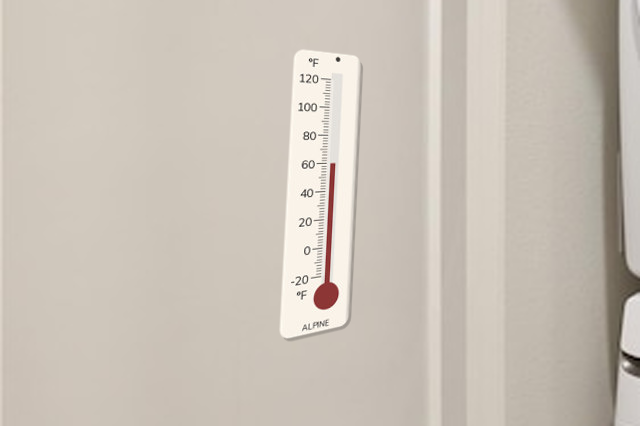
60 °F
